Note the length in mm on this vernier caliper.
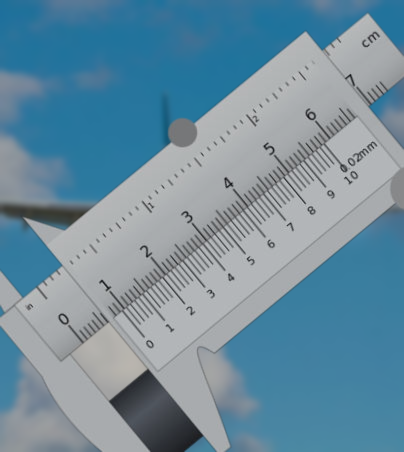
9.5 mm
